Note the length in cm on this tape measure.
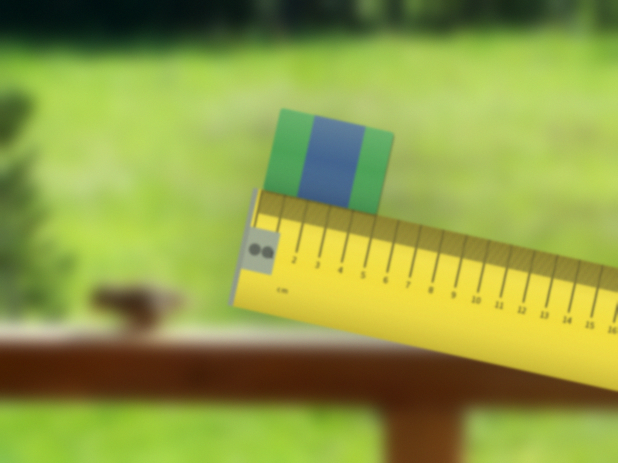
5 cm
